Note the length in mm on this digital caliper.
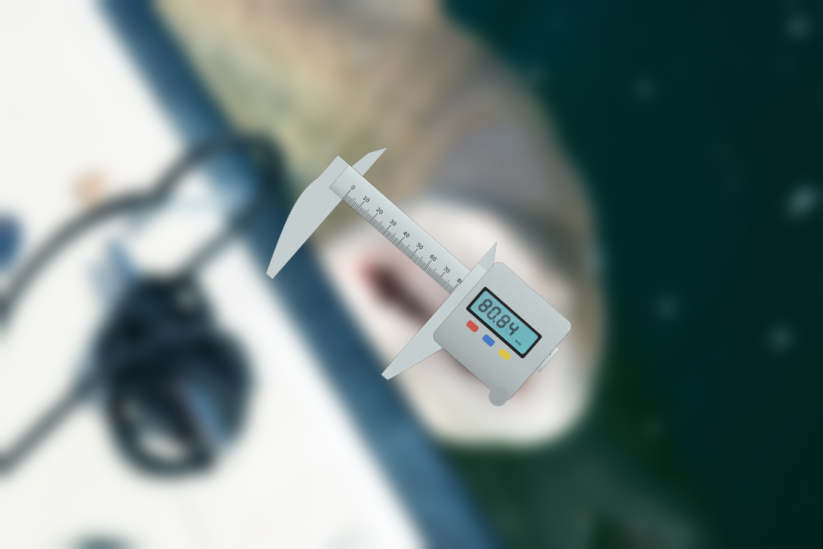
80.84 mm
